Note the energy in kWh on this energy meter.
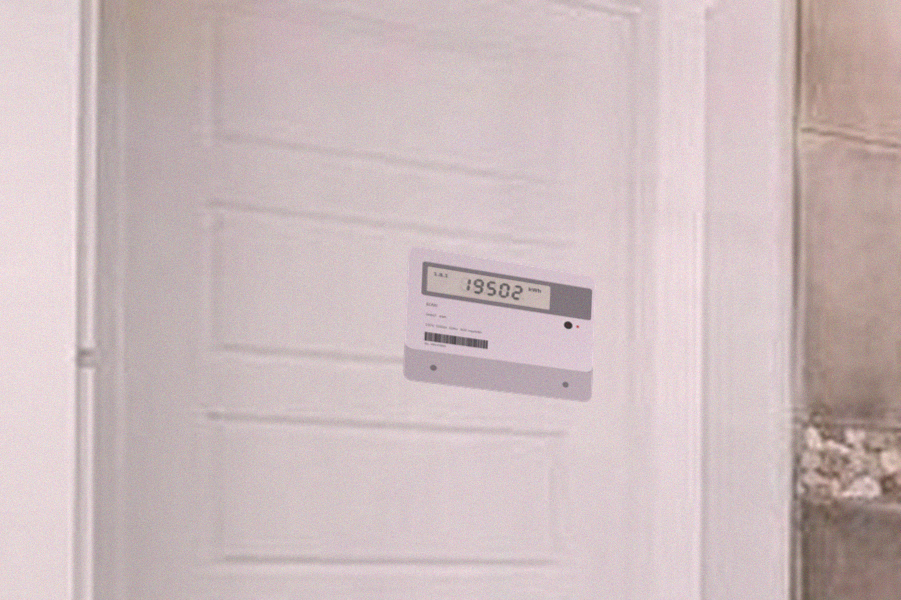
19502 kWh
